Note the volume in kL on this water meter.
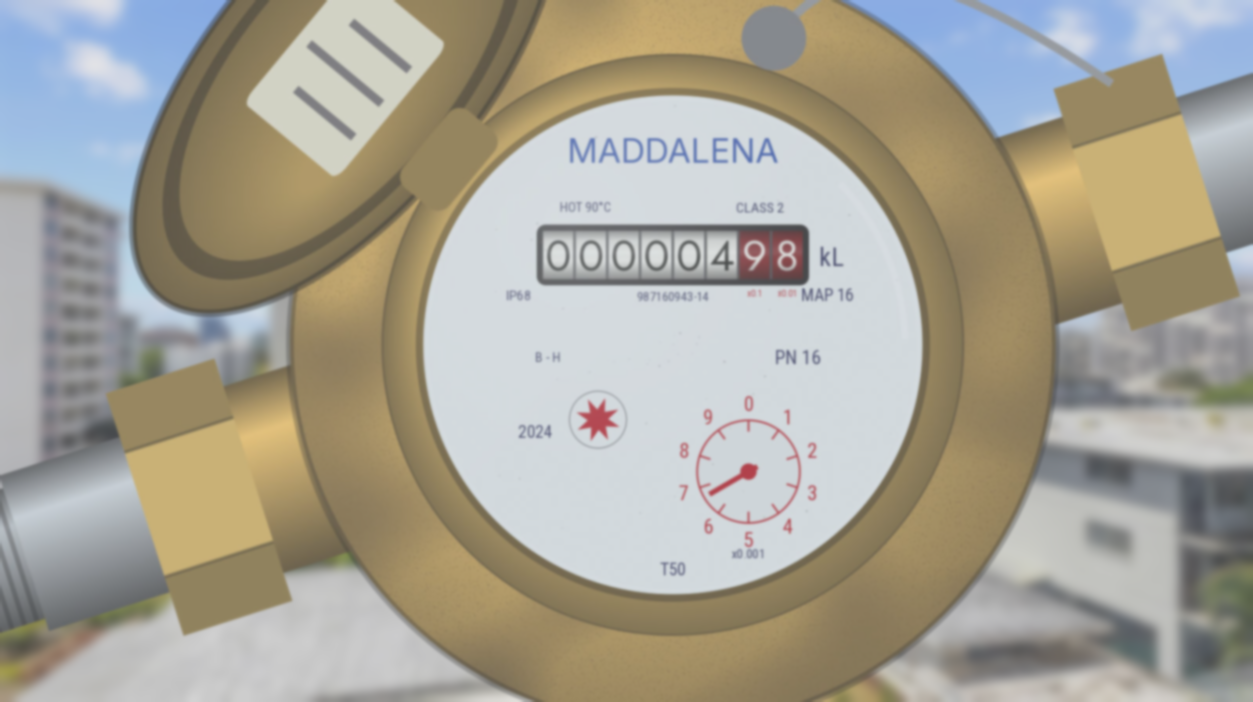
4.986 kL
